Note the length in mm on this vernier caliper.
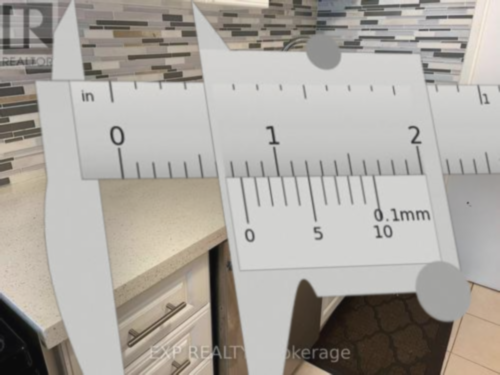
7.5 mm
